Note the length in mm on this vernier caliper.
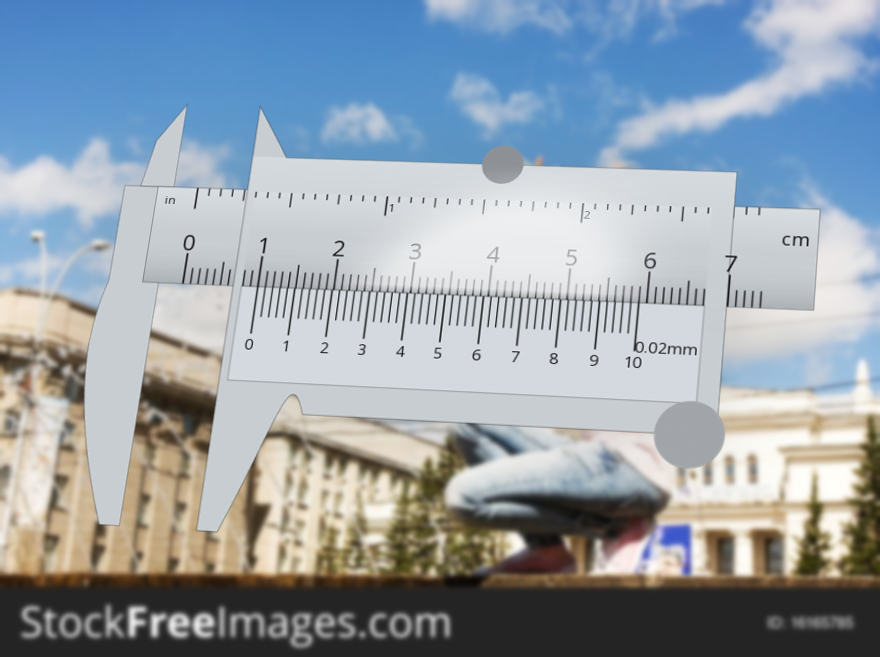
10.0 mm
